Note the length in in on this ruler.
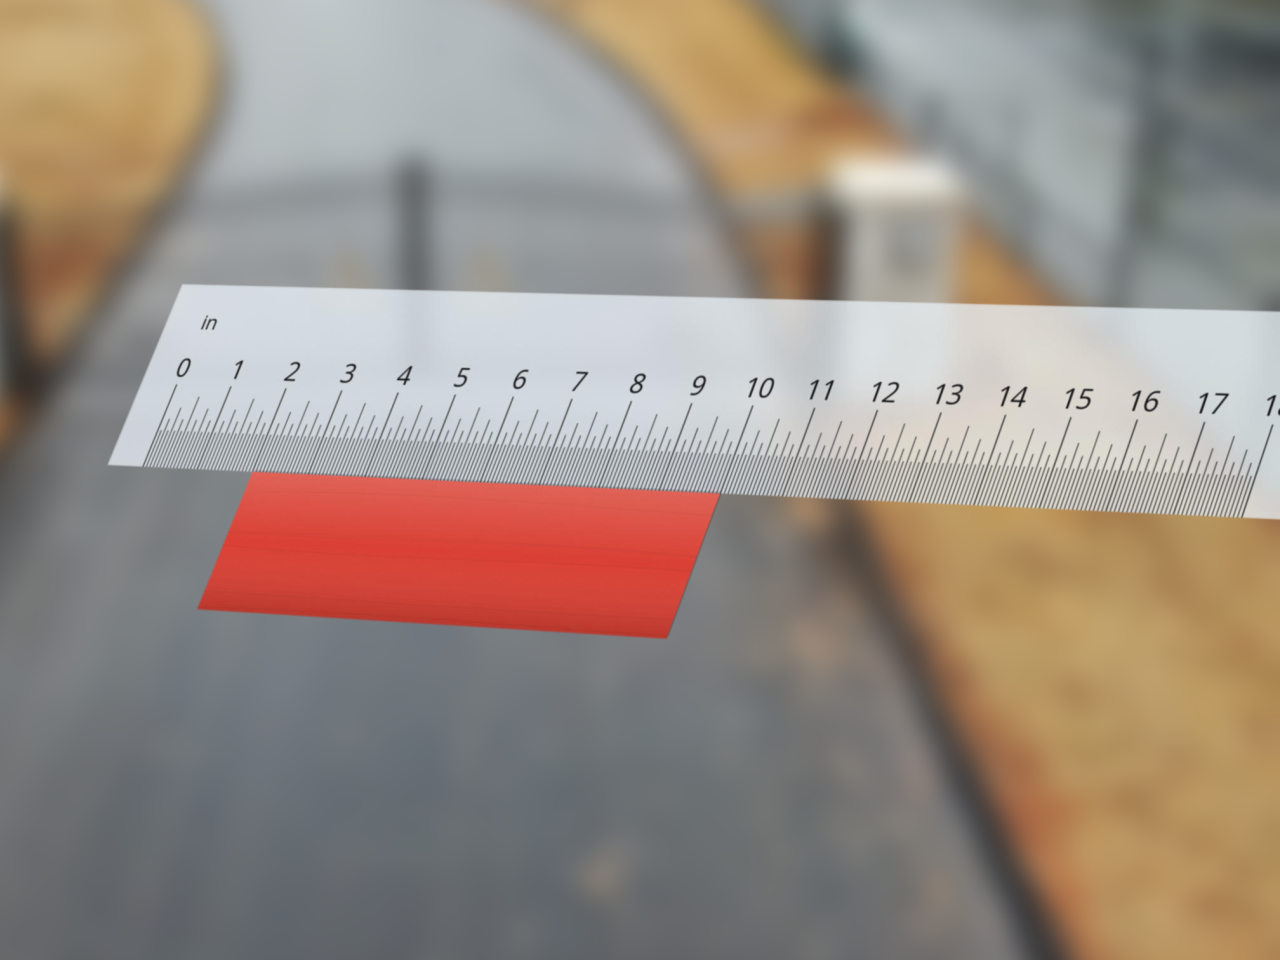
8 in
